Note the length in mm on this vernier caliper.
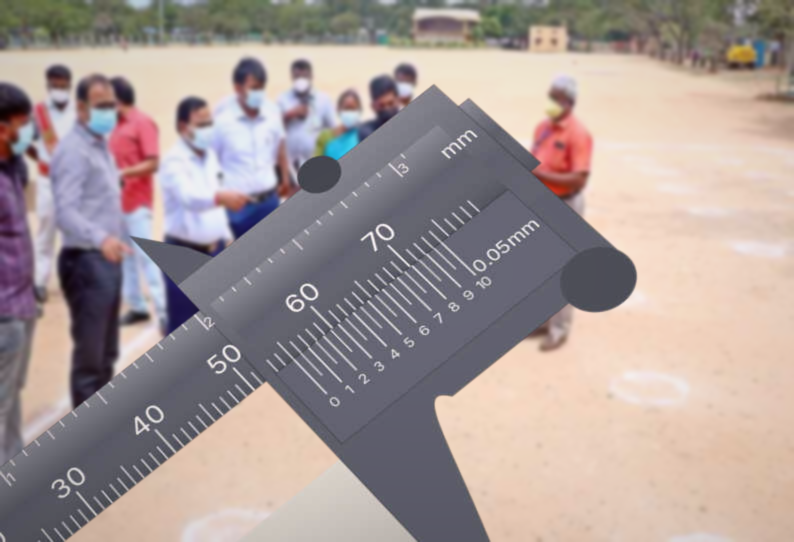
55.0 mm
